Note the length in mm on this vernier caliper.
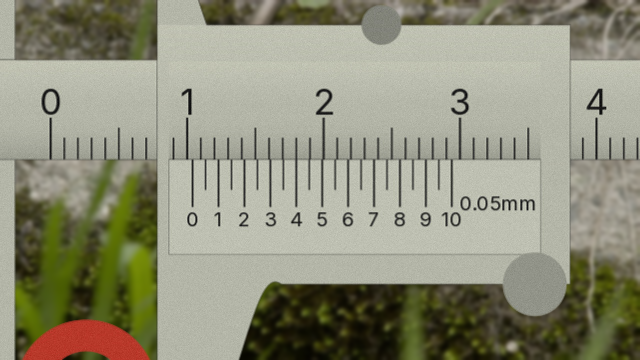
10.4 mm
